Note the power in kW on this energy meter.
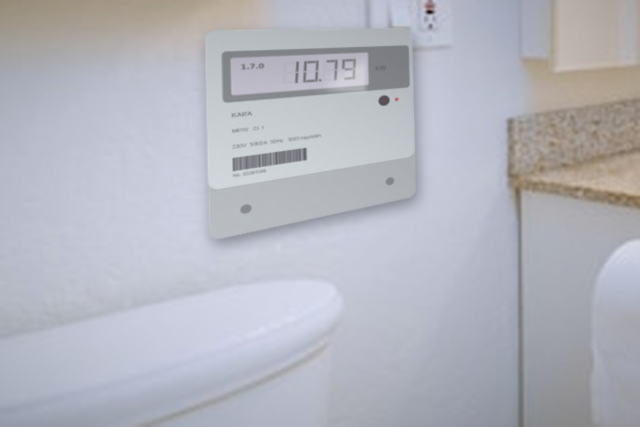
10.79 kW
